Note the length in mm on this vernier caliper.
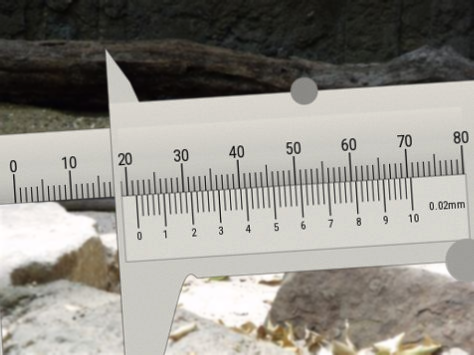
21.6 mm
